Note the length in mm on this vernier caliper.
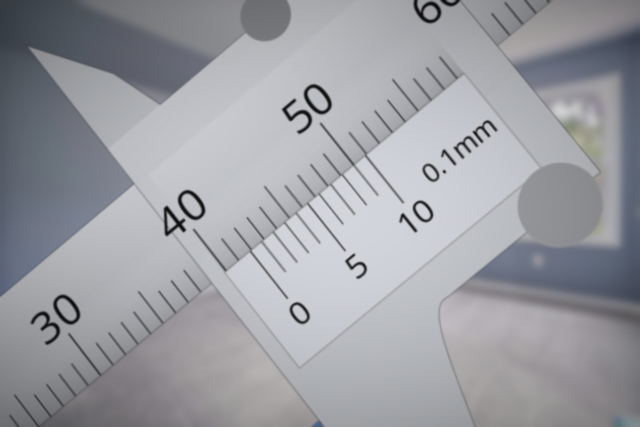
41.9 mm
